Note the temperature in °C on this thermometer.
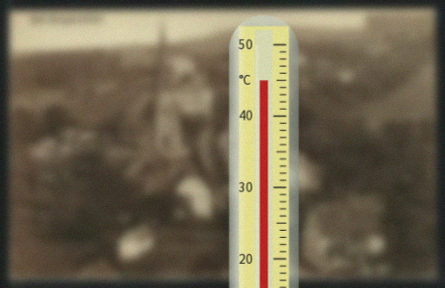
45 °C
